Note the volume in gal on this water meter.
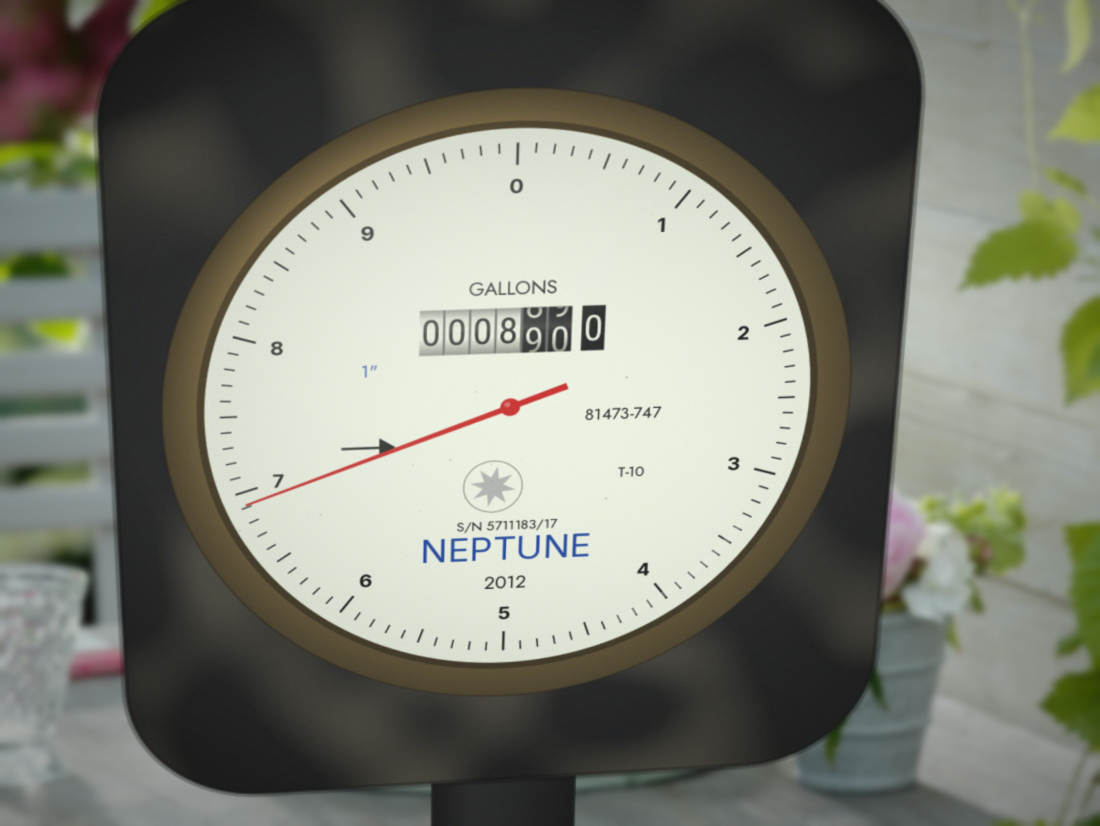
8896.9 gal
